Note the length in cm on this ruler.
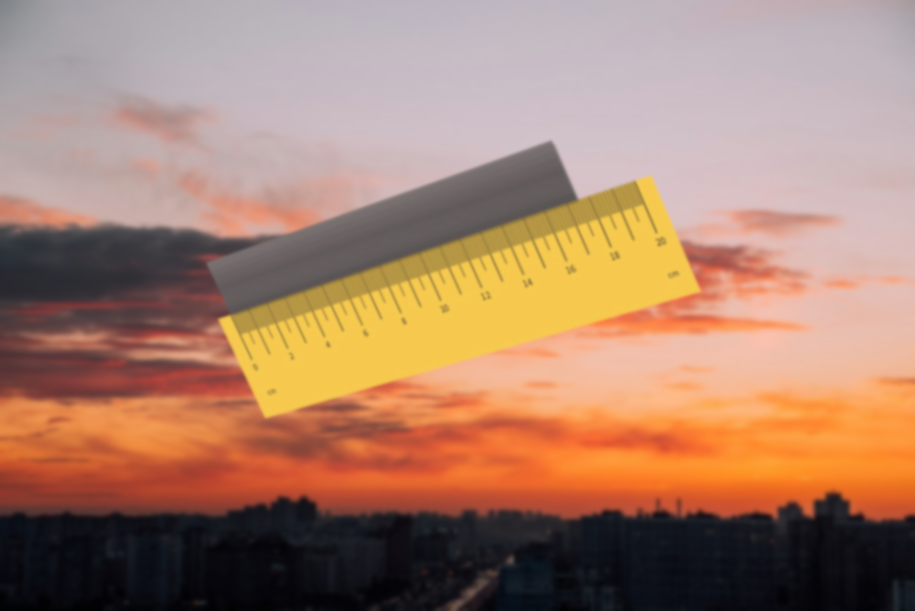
17.5 cm
